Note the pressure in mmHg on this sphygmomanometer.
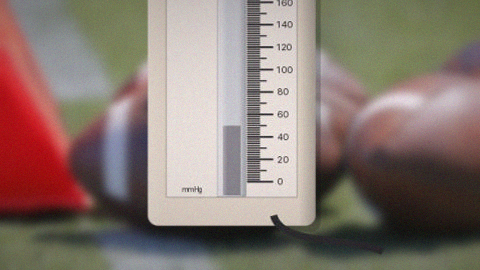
50 mmHg
